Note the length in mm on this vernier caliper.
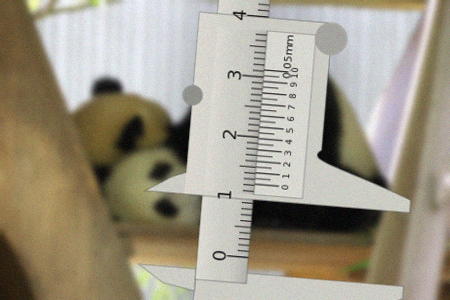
12.2 mm
